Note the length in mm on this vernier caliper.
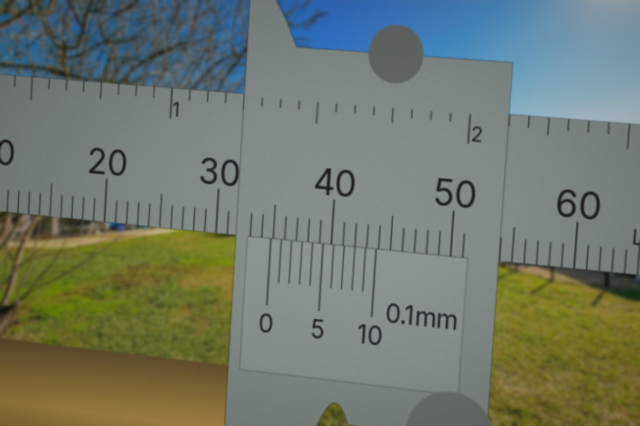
34.8 mm
